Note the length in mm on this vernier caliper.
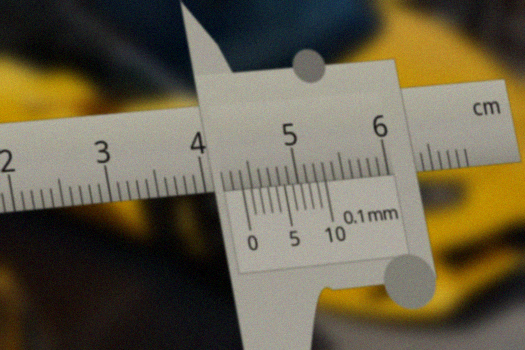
44.0 mm
